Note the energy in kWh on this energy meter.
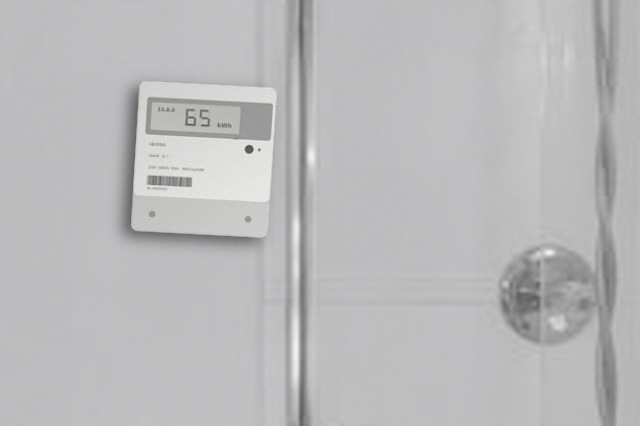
65 kWh
